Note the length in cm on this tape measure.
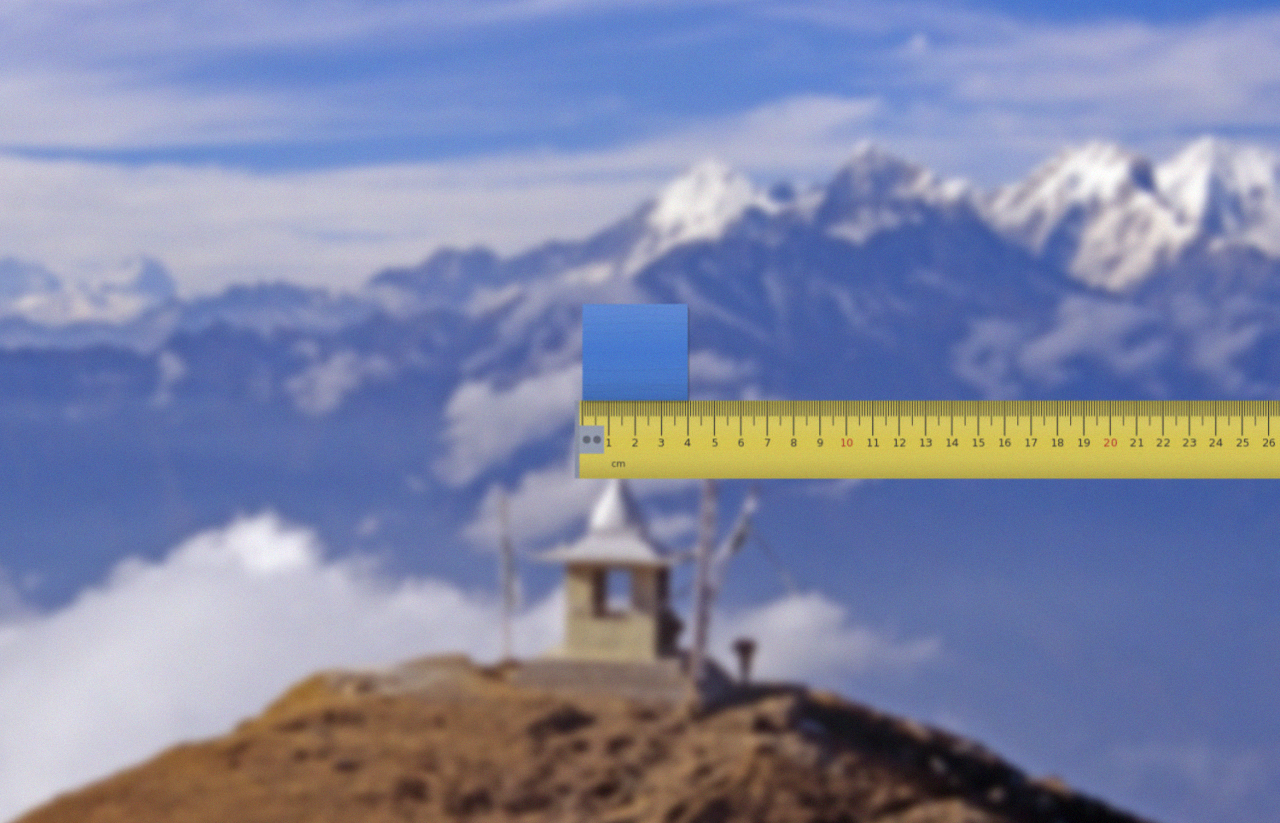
4 cm
